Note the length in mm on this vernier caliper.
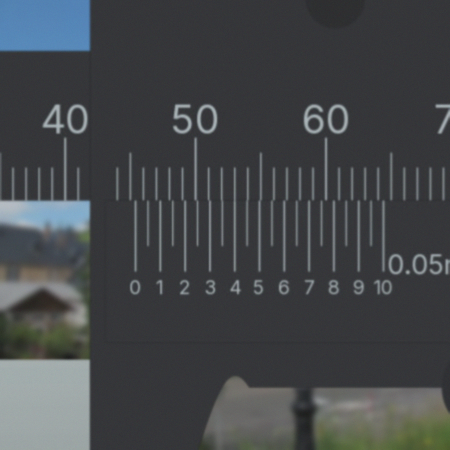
45.4 mm
